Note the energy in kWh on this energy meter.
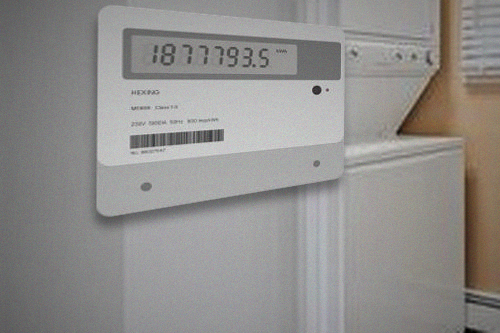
1877793.5 kWh
